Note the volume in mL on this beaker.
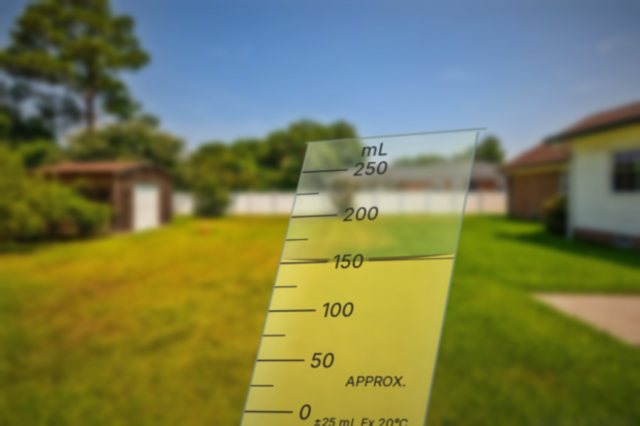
150 mL
